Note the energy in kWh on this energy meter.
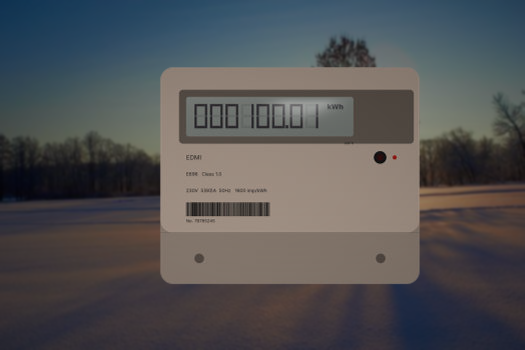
100.01 kWh
